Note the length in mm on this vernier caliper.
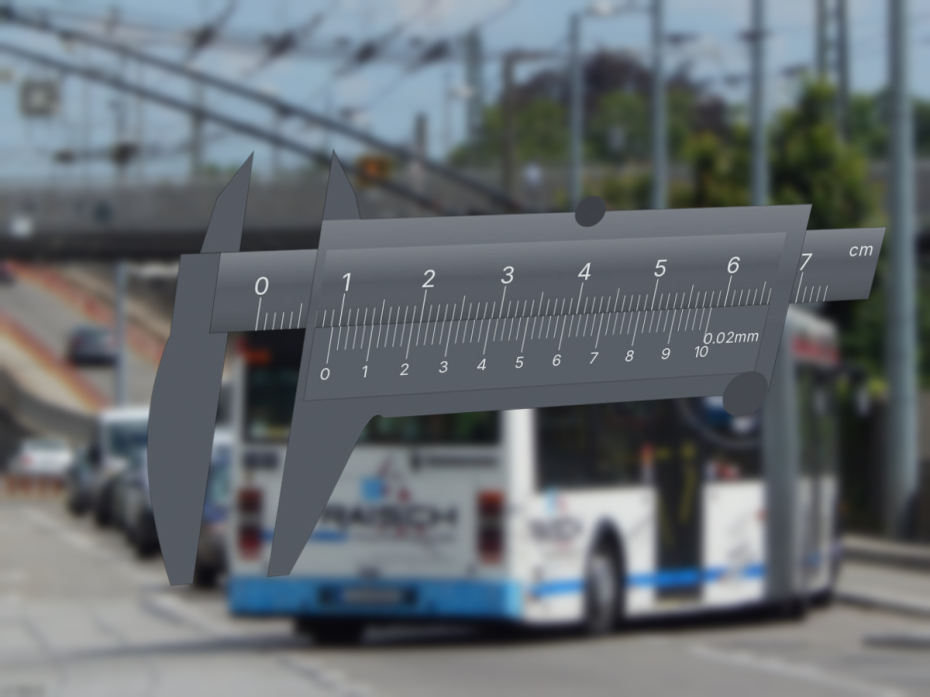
9.2 mm
